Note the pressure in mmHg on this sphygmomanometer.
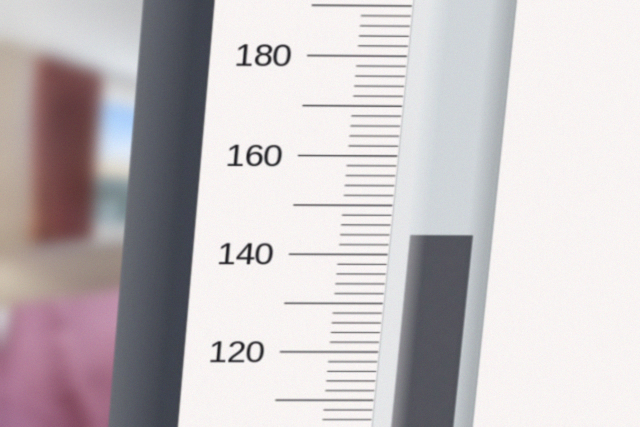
144 mmHg
